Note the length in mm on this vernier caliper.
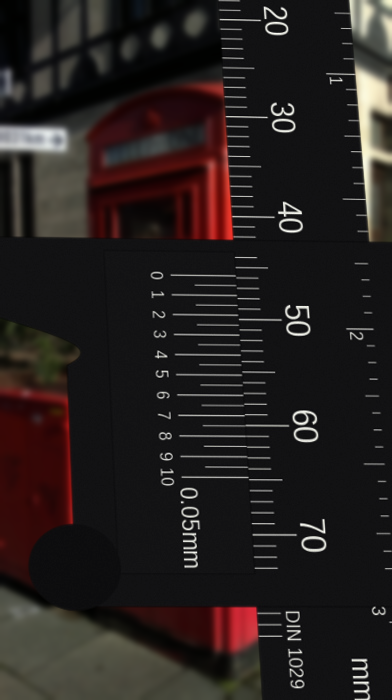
45.8 mm
